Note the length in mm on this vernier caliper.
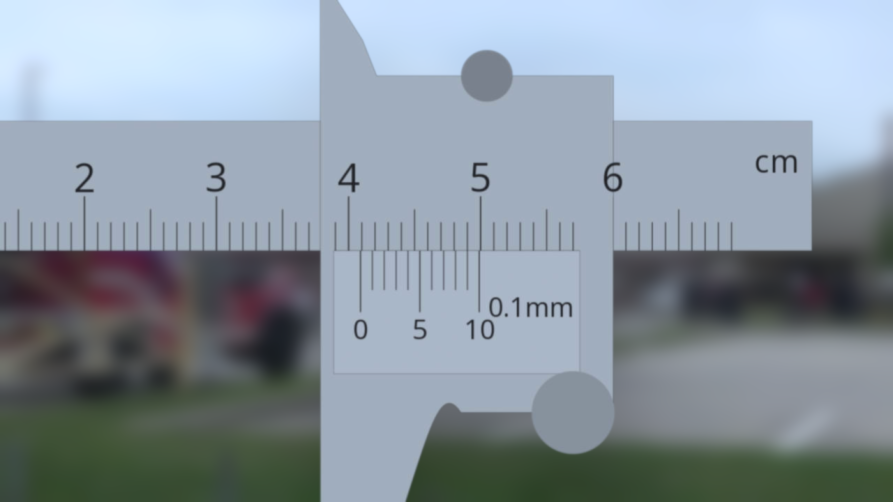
40.9 mm
